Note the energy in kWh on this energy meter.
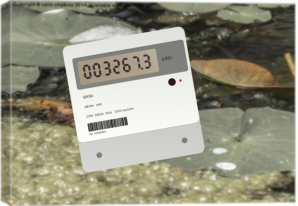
3267.3 kWh
